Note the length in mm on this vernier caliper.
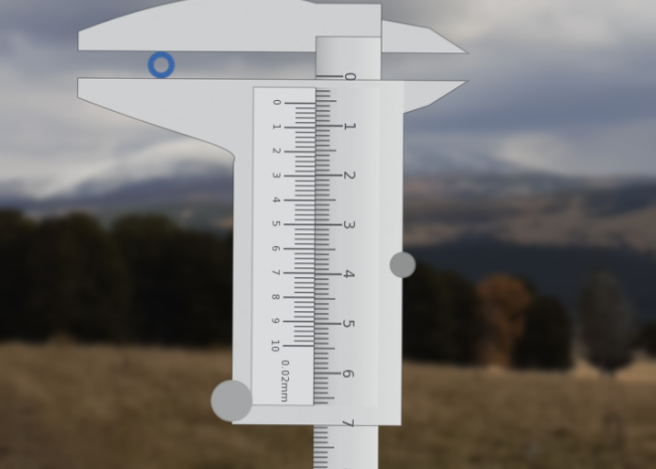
5.5 mm
